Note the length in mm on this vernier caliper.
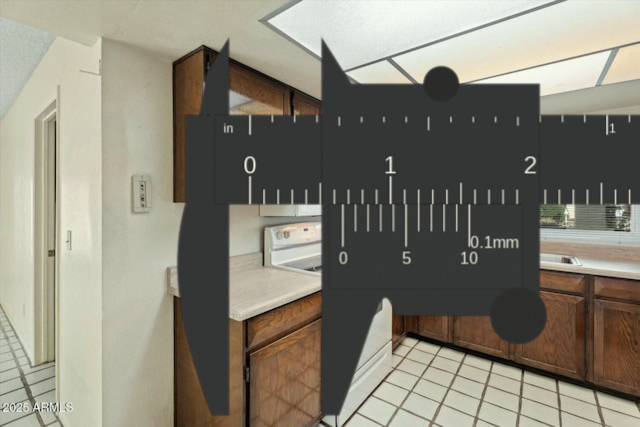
6.6 mm
